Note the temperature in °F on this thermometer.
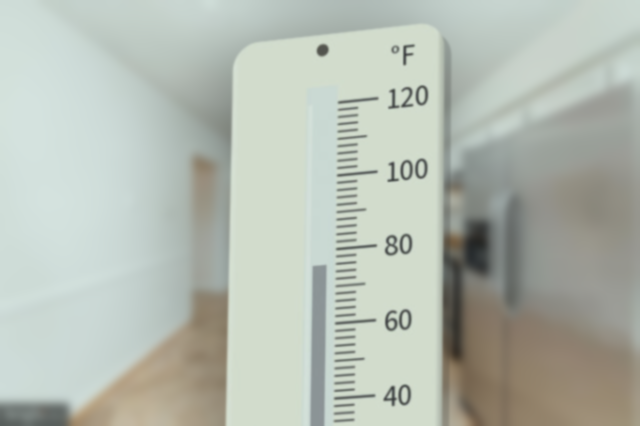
76 °F
